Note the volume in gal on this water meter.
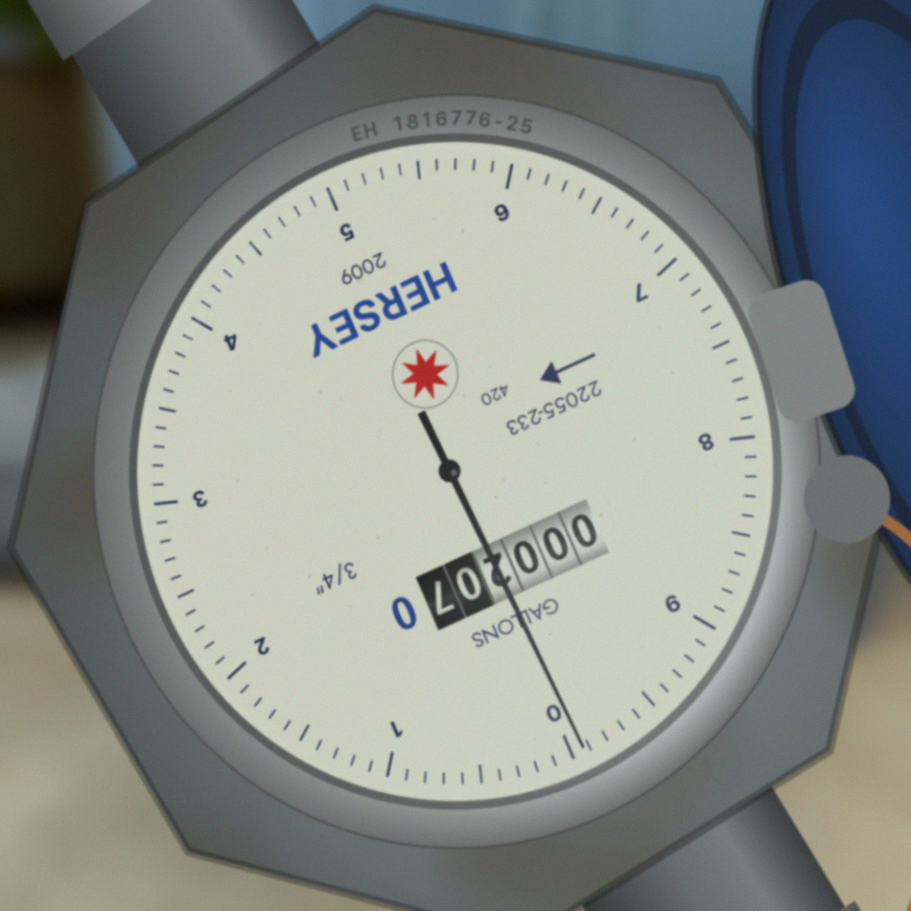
2069.9 gal
